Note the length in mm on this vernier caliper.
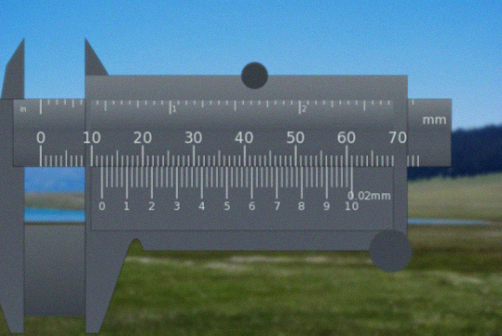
12.0 mm
